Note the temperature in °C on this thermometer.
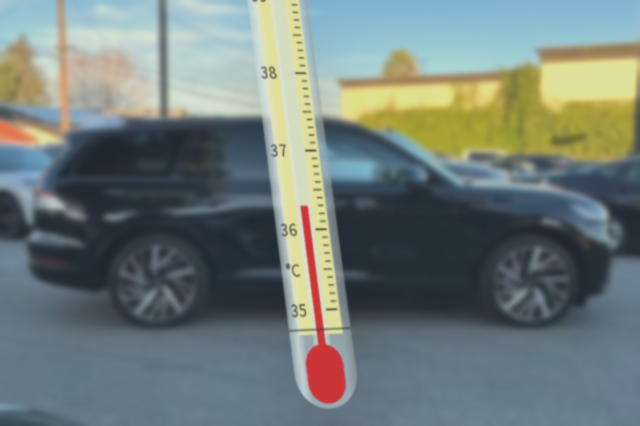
36.3 °C
